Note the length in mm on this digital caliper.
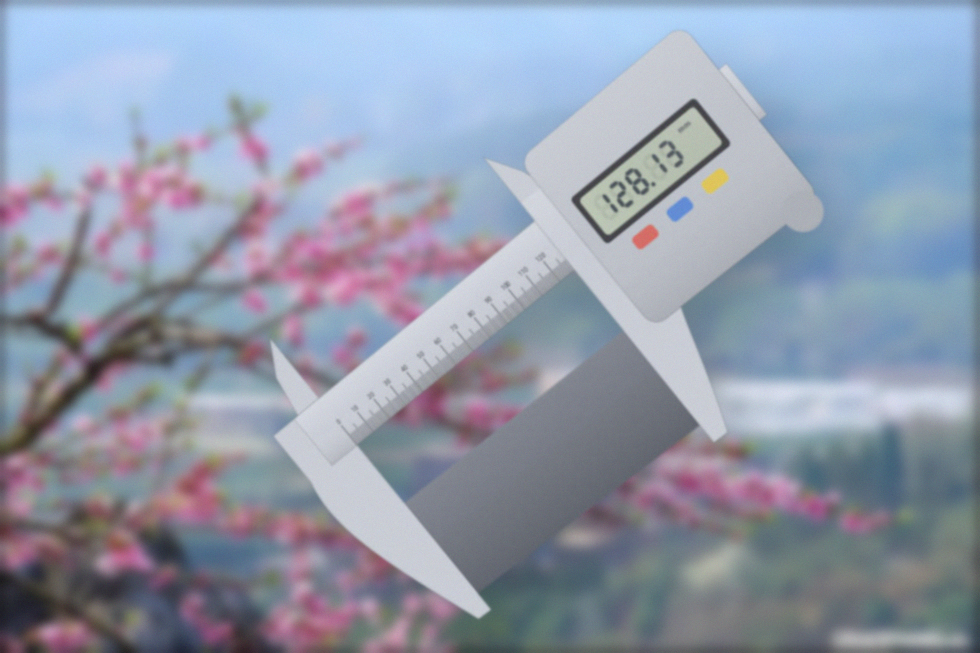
128.13 mm
